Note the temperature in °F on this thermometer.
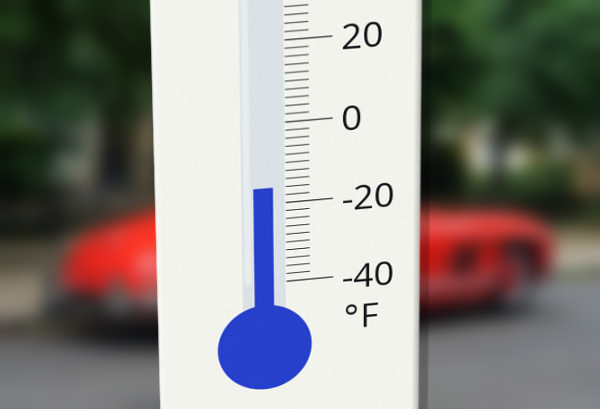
-16 °F
